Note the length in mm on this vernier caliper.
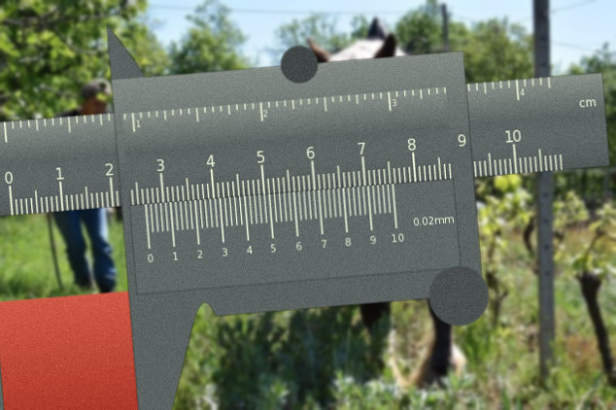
26.5 mm
